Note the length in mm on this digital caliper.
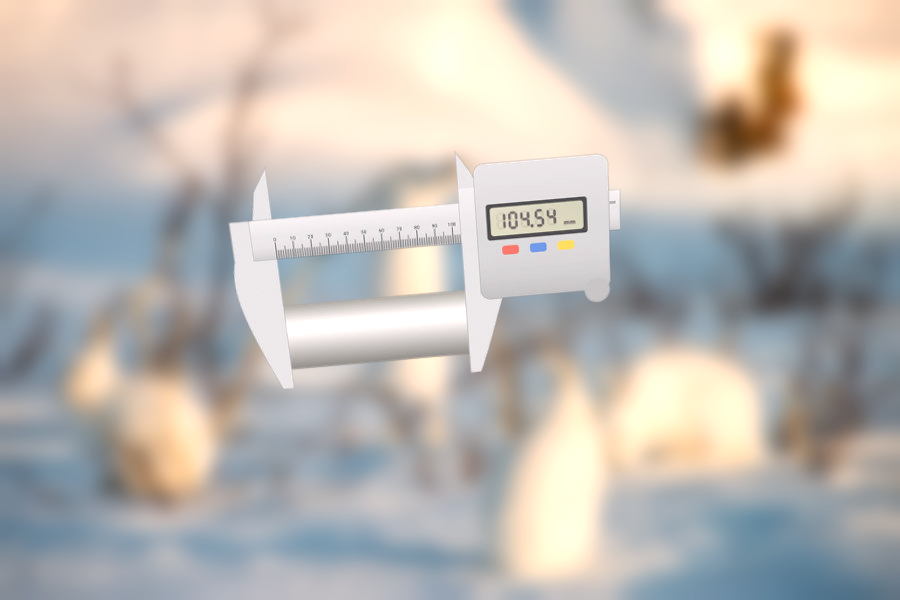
104.54 mm
